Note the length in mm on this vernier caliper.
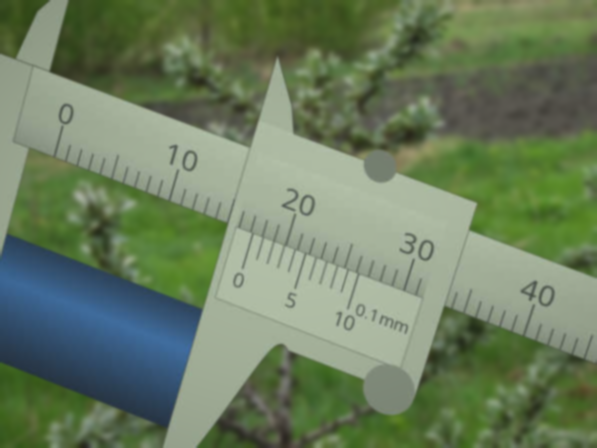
17.2 mm
